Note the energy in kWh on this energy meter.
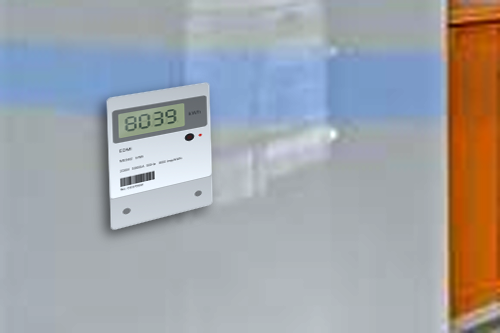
8039 kWh
